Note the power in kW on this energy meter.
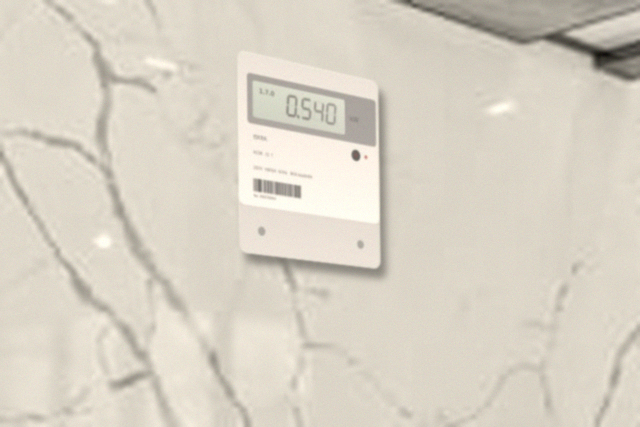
0.540 kW
